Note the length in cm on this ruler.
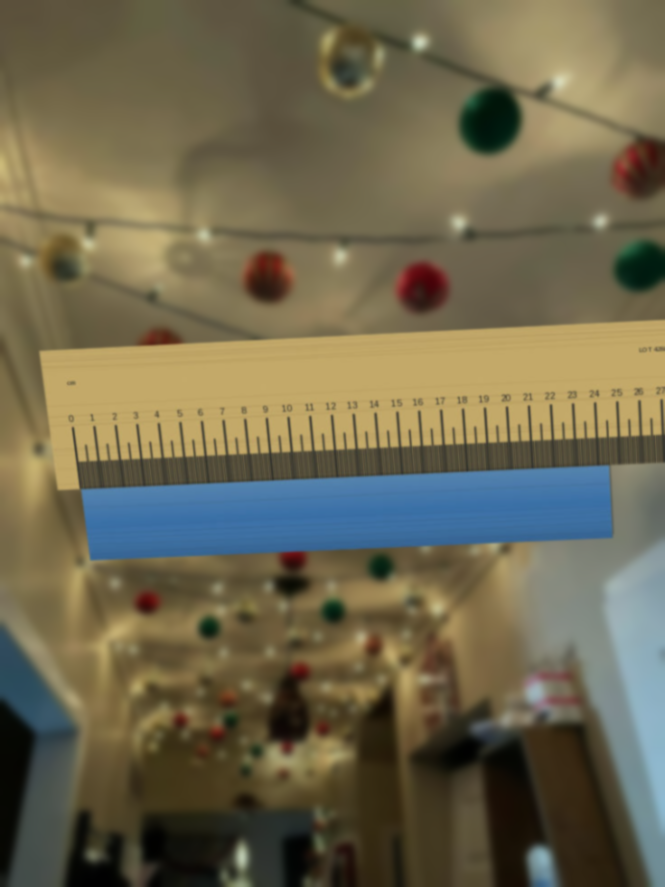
24.5 cm
